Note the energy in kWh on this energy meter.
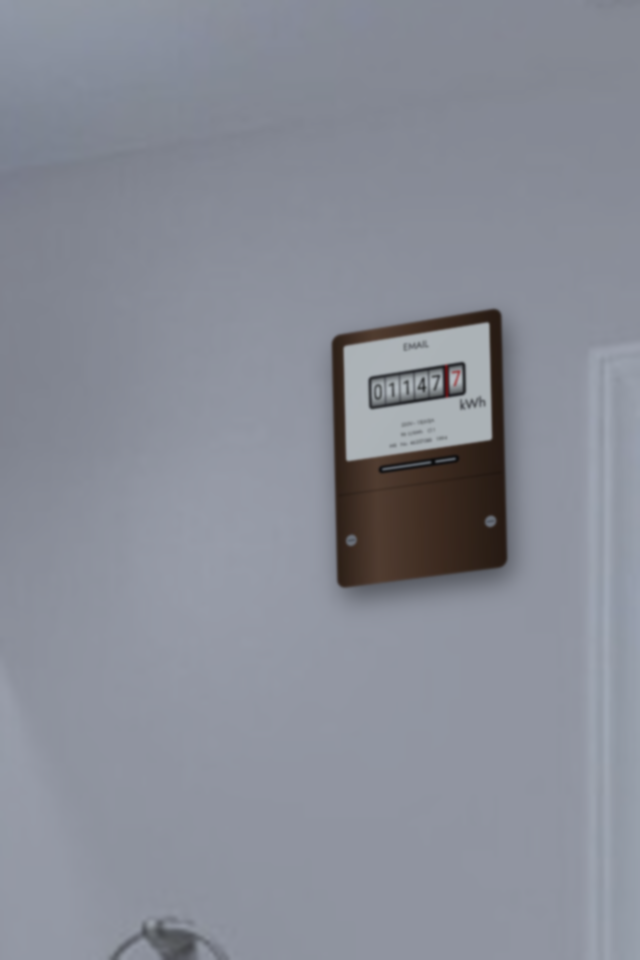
1147.7 kWh
